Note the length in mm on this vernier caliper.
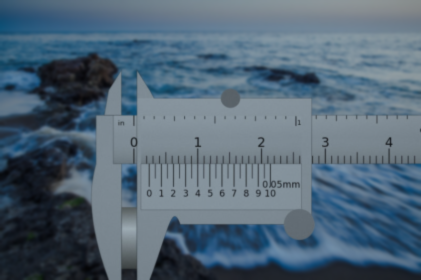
2.4 mm
